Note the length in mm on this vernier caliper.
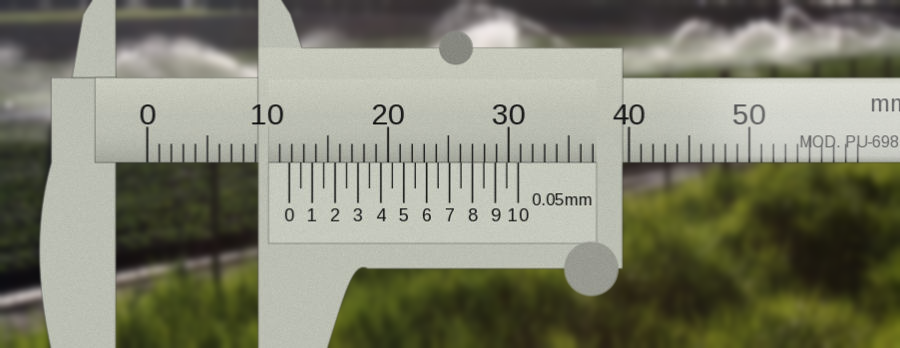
11.8 mm
